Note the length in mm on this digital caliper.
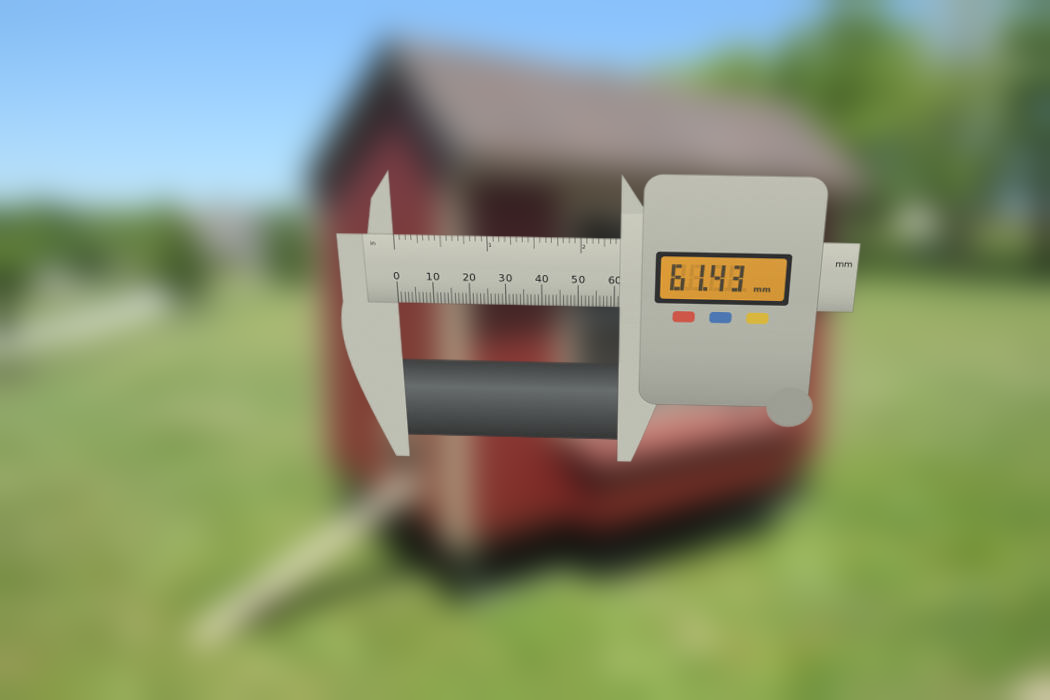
61.43 mm
